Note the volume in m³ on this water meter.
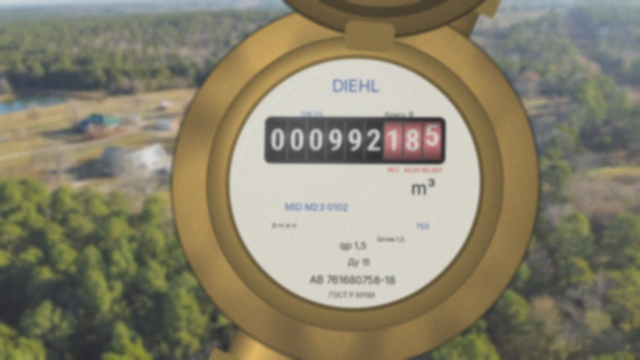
992.185 m³
